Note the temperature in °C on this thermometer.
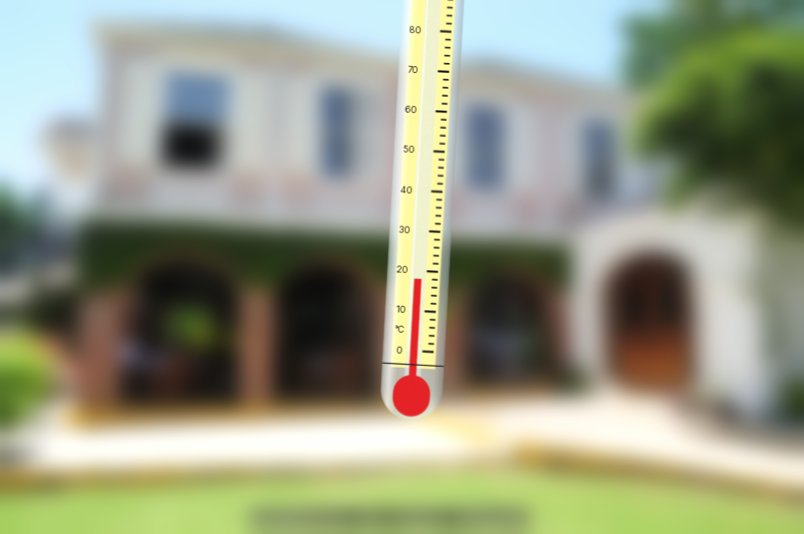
18 °C
